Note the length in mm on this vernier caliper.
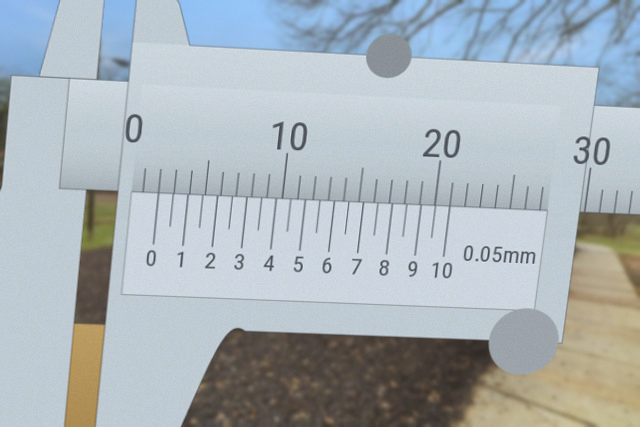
2.0 mm
